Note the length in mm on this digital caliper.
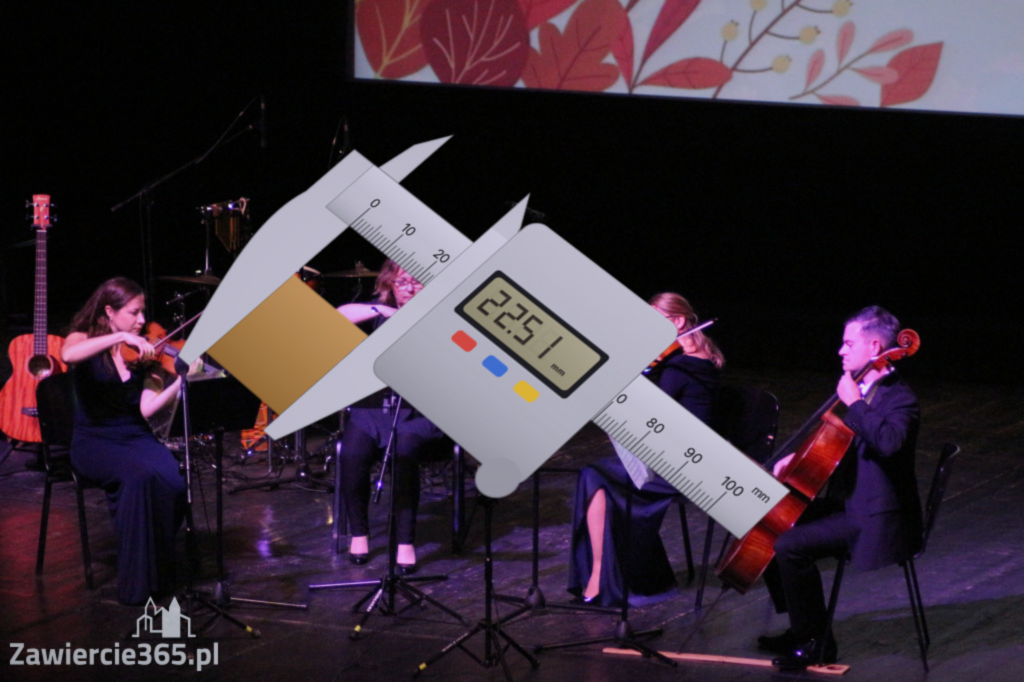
22.51 mm
